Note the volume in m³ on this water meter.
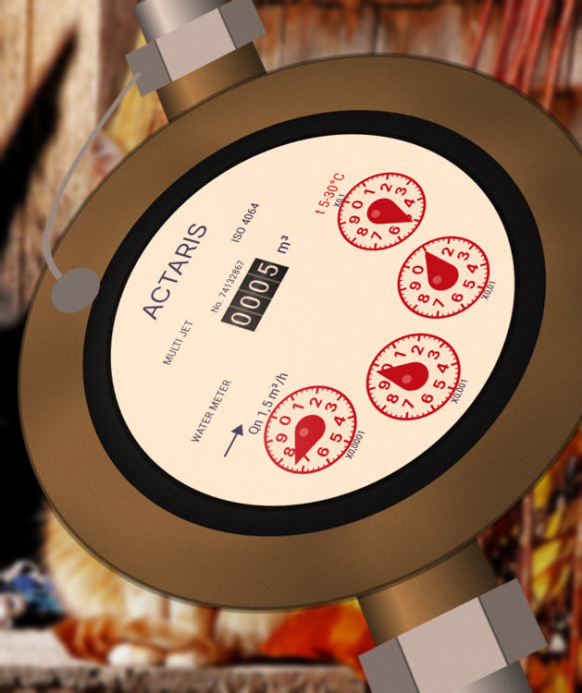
5.5097 m³
